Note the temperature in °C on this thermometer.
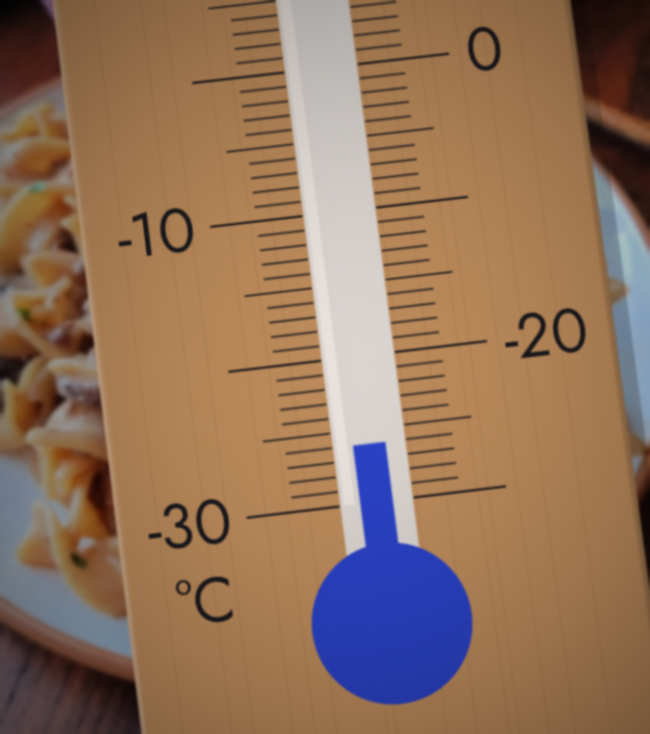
-26 °C
